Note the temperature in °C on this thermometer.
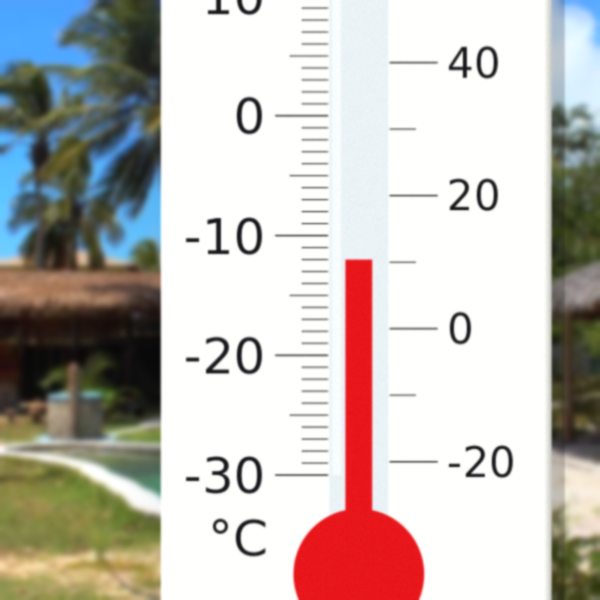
-12 °C
